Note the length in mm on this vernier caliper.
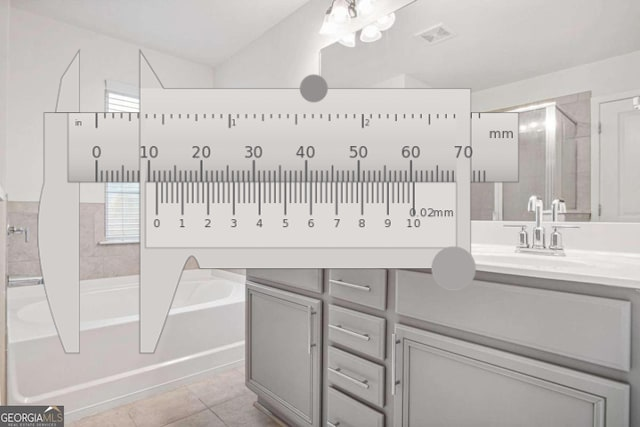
11.5 mm
